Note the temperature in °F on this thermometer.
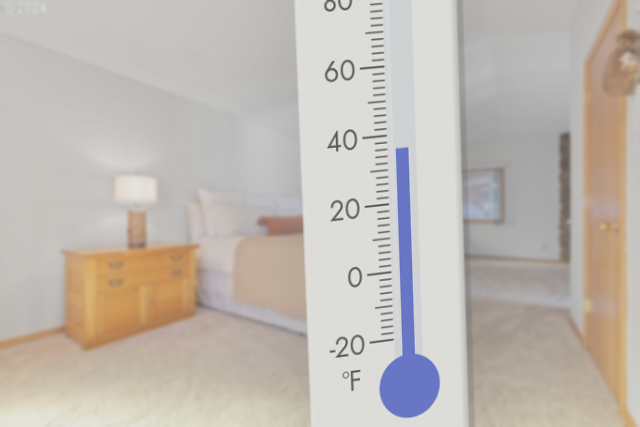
36 °F
